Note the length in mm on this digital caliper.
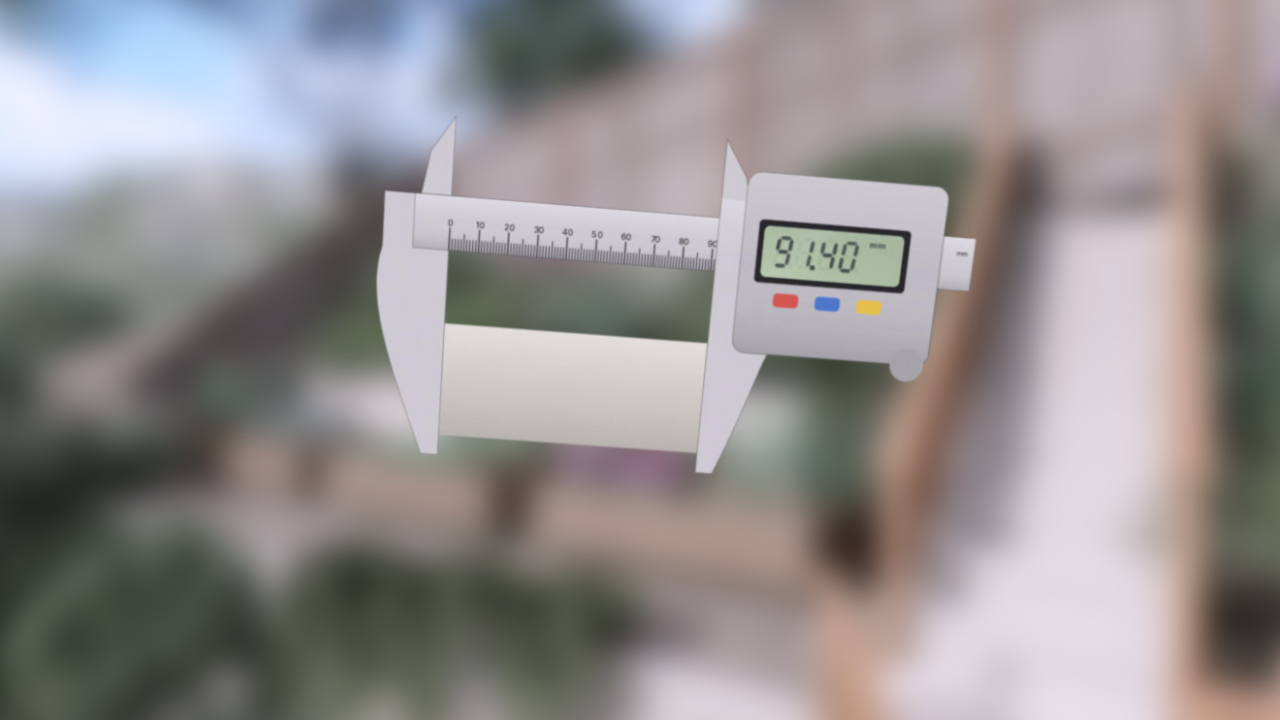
91.40 mm
